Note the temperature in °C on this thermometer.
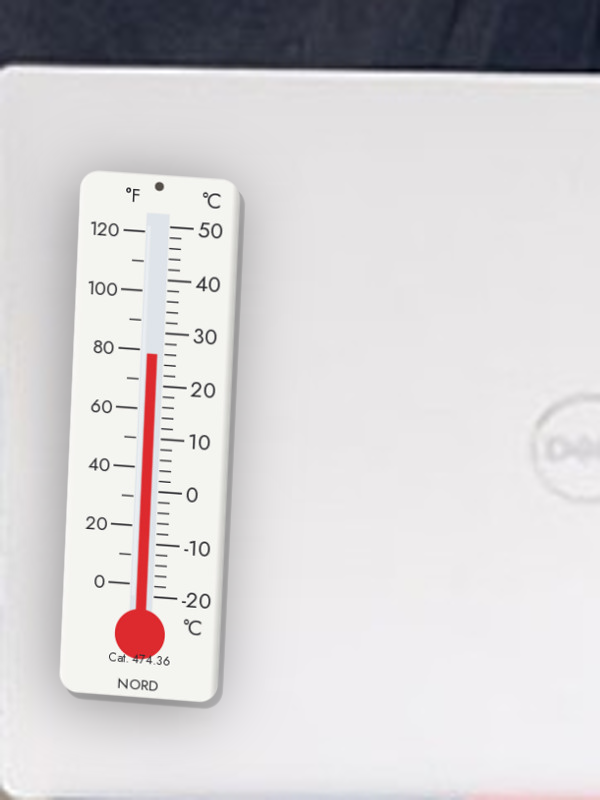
26 °C
